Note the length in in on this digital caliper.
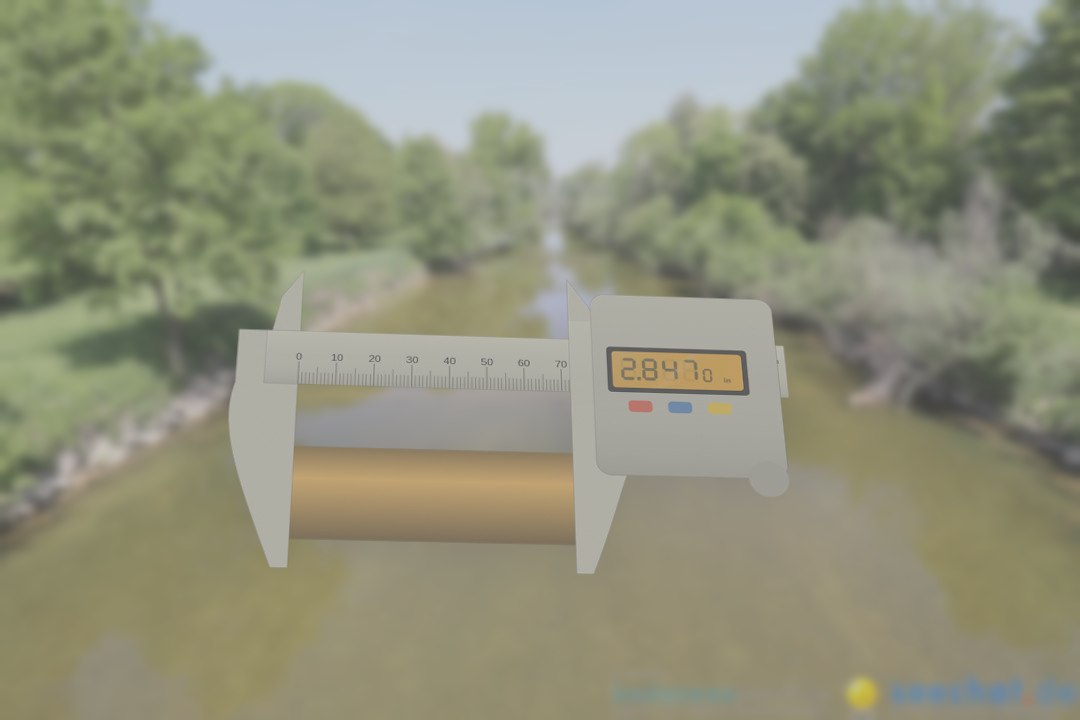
2.8470 in
